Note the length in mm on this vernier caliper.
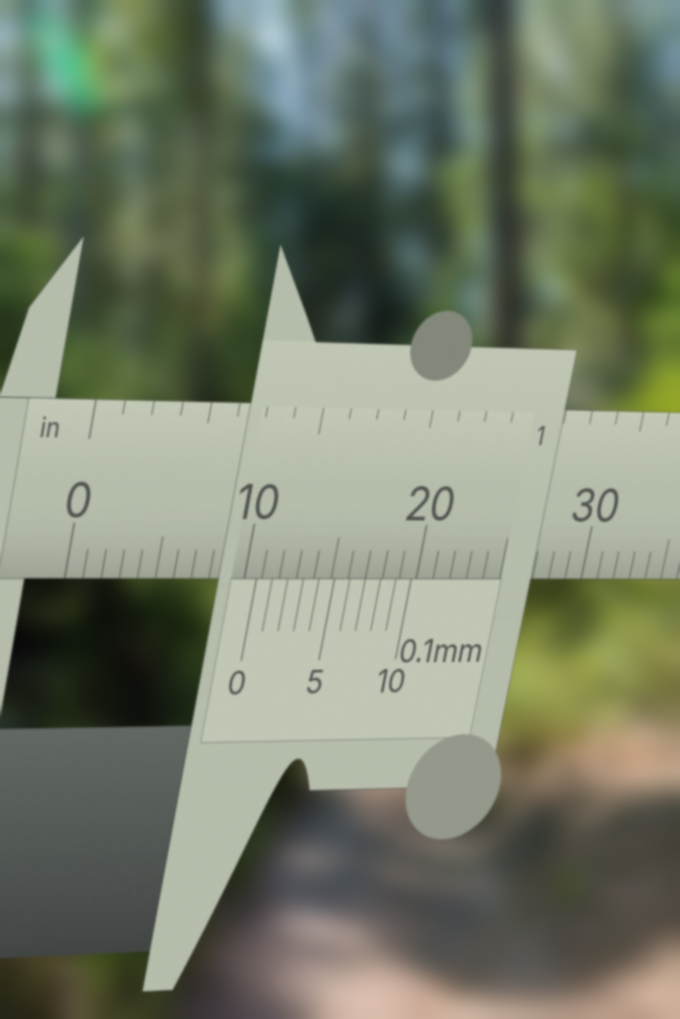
10.7 mm
